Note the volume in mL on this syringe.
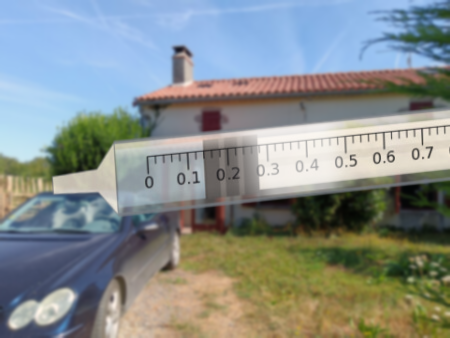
0.14 mL
